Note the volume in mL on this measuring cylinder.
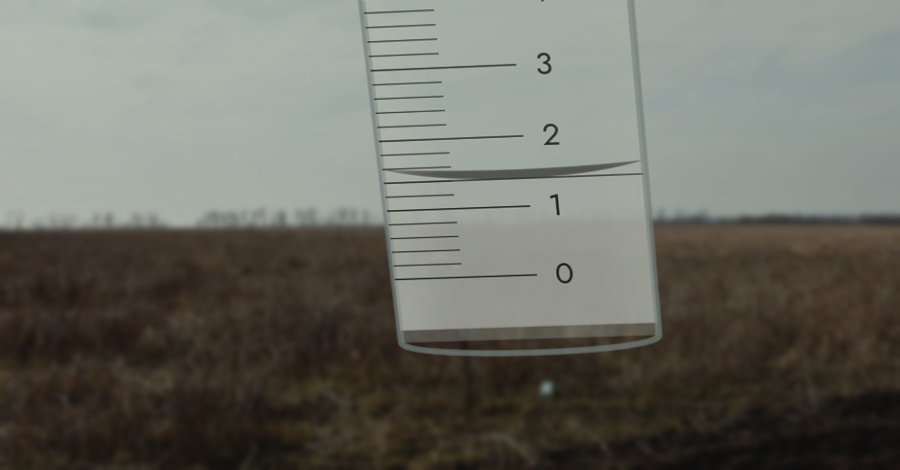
1.4 mL
